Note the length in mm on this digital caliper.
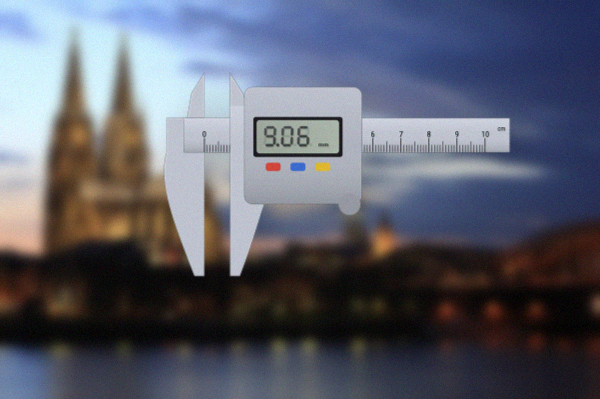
9.06 mm
